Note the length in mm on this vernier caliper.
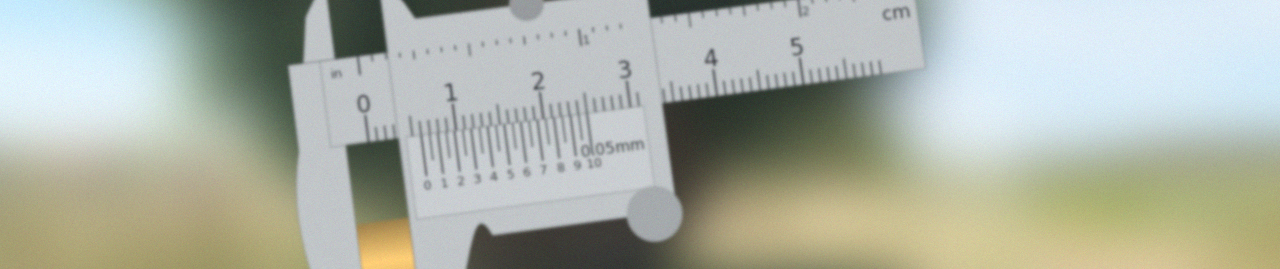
6.0 mm
